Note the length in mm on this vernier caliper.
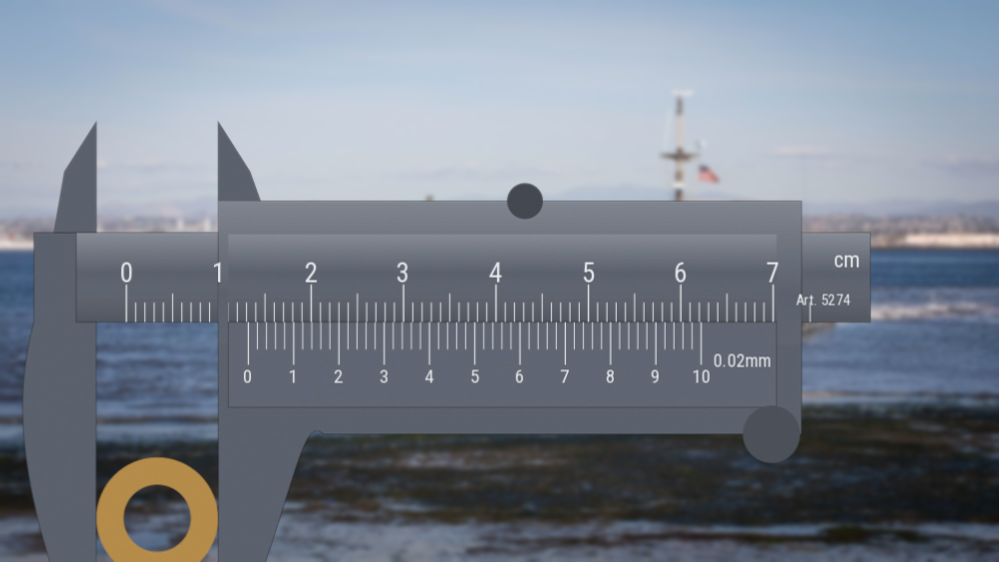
13.2 mm
